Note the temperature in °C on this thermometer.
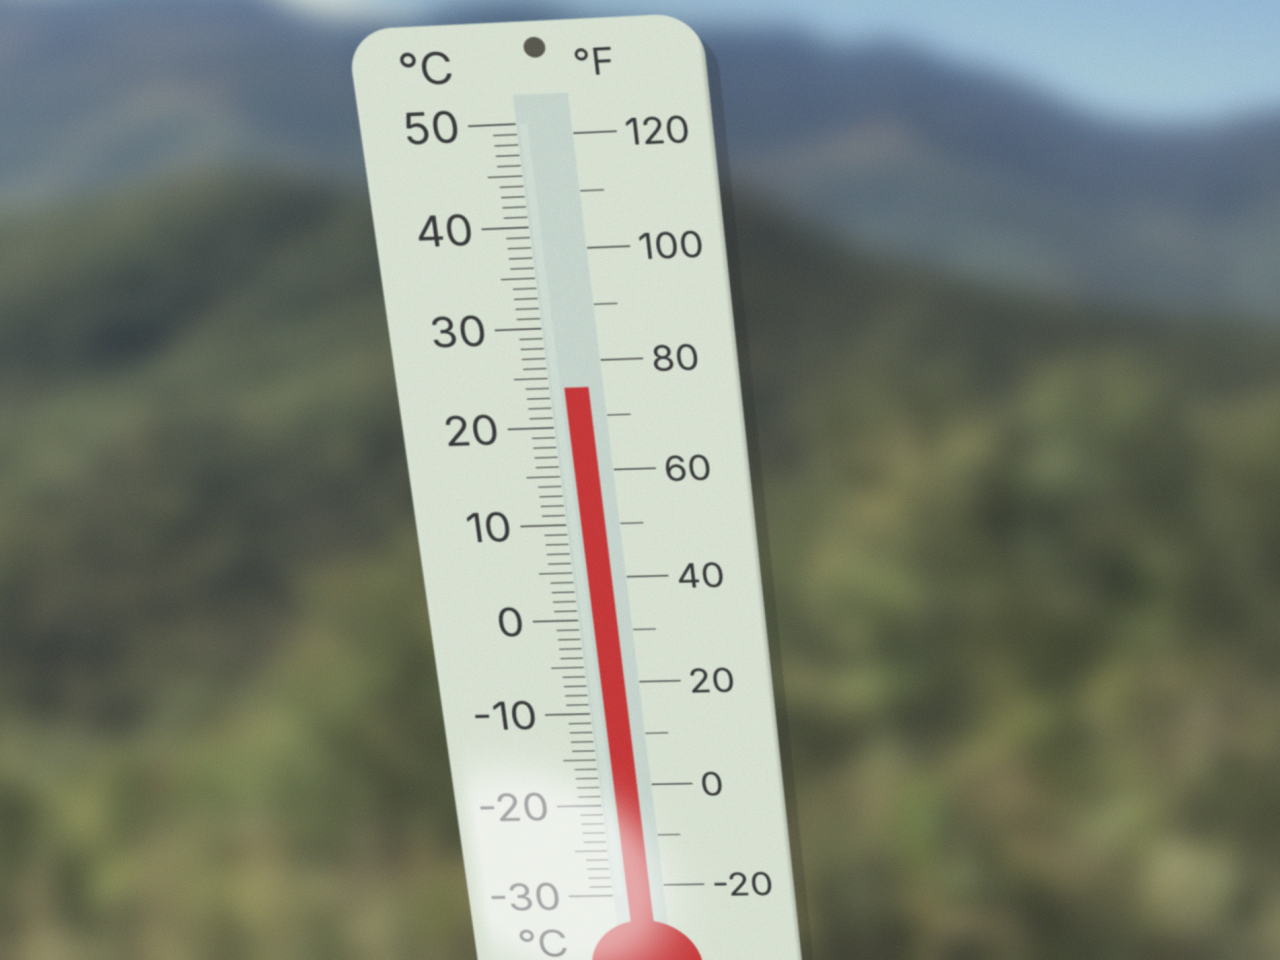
24 °C
